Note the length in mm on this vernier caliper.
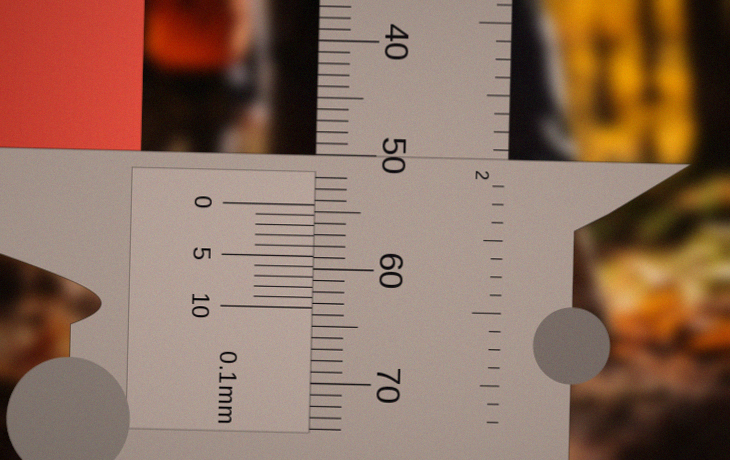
54.4 mm
